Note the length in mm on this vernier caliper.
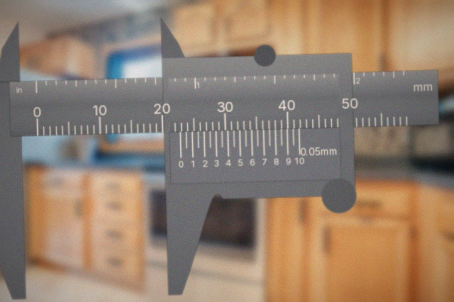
22.8 mm
